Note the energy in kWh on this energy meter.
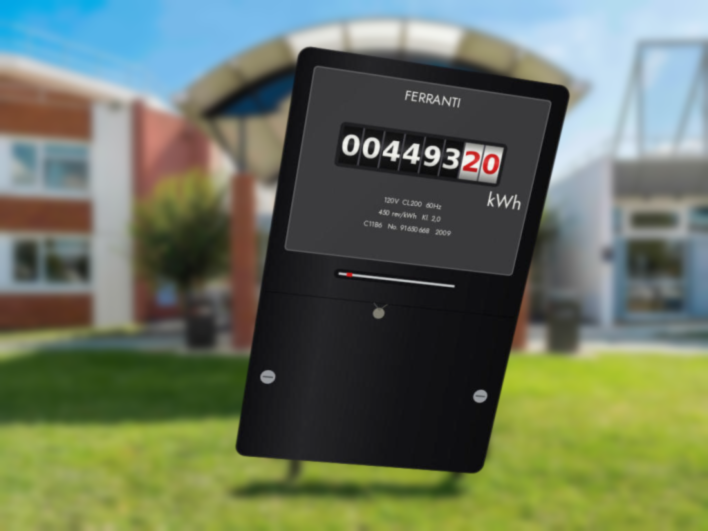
4493.20 kWh
